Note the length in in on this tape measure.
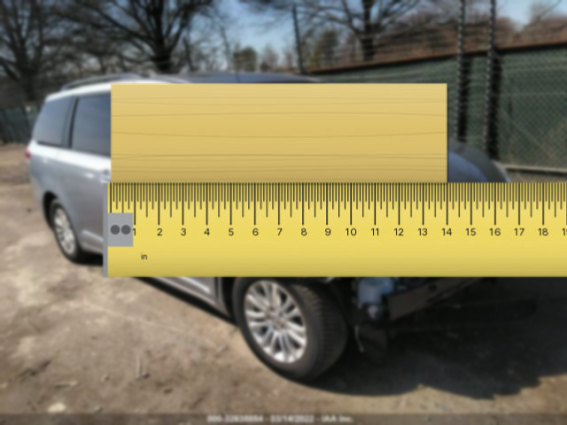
14 in
